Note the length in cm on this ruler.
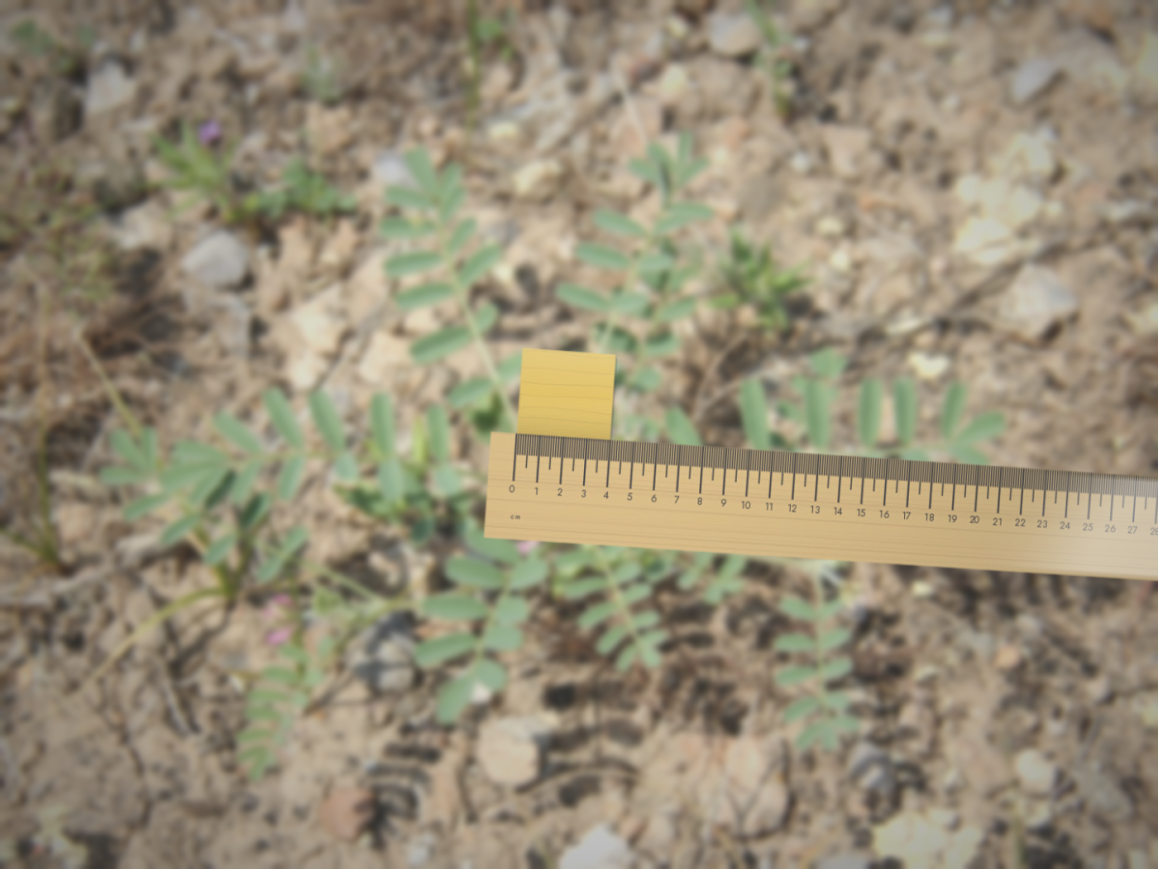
4 cm
